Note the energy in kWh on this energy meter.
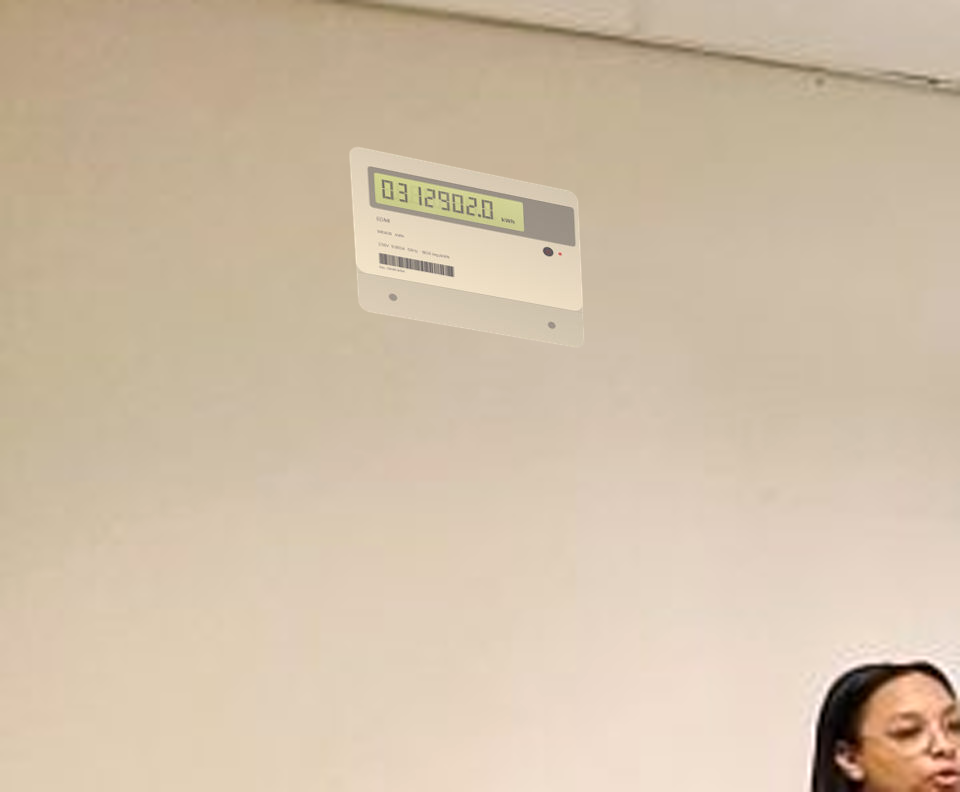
312902.0 kWh
